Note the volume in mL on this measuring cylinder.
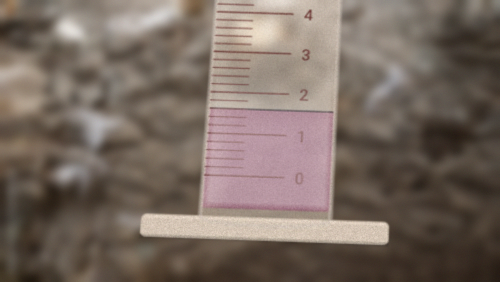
1.6 mL
